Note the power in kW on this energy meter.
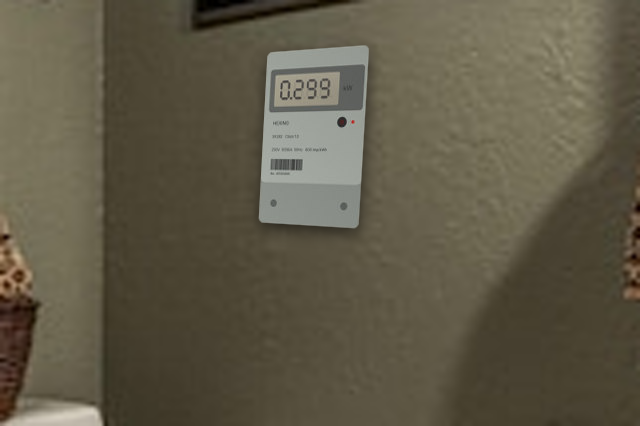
0.299 kW
